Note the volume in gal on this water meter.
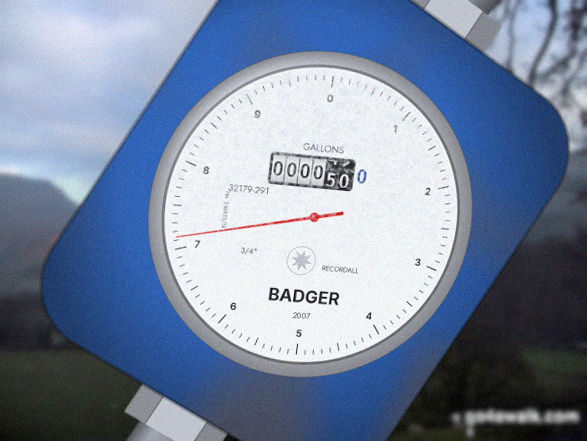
497.1 gal
